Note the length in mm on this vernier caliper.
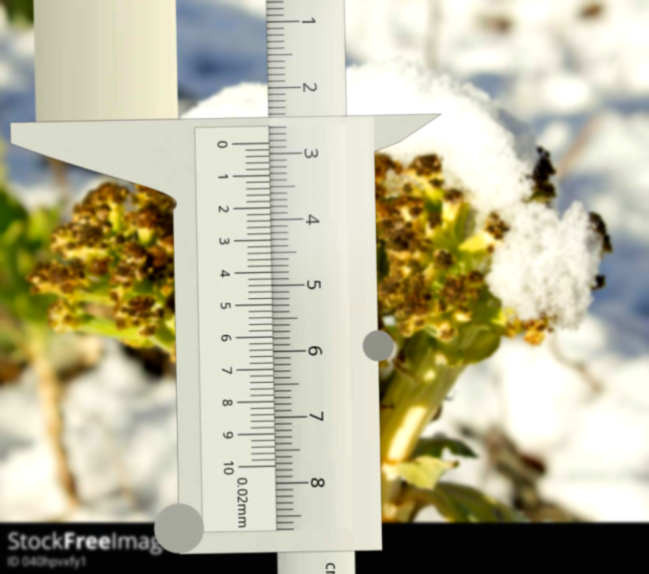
28.4 mm
